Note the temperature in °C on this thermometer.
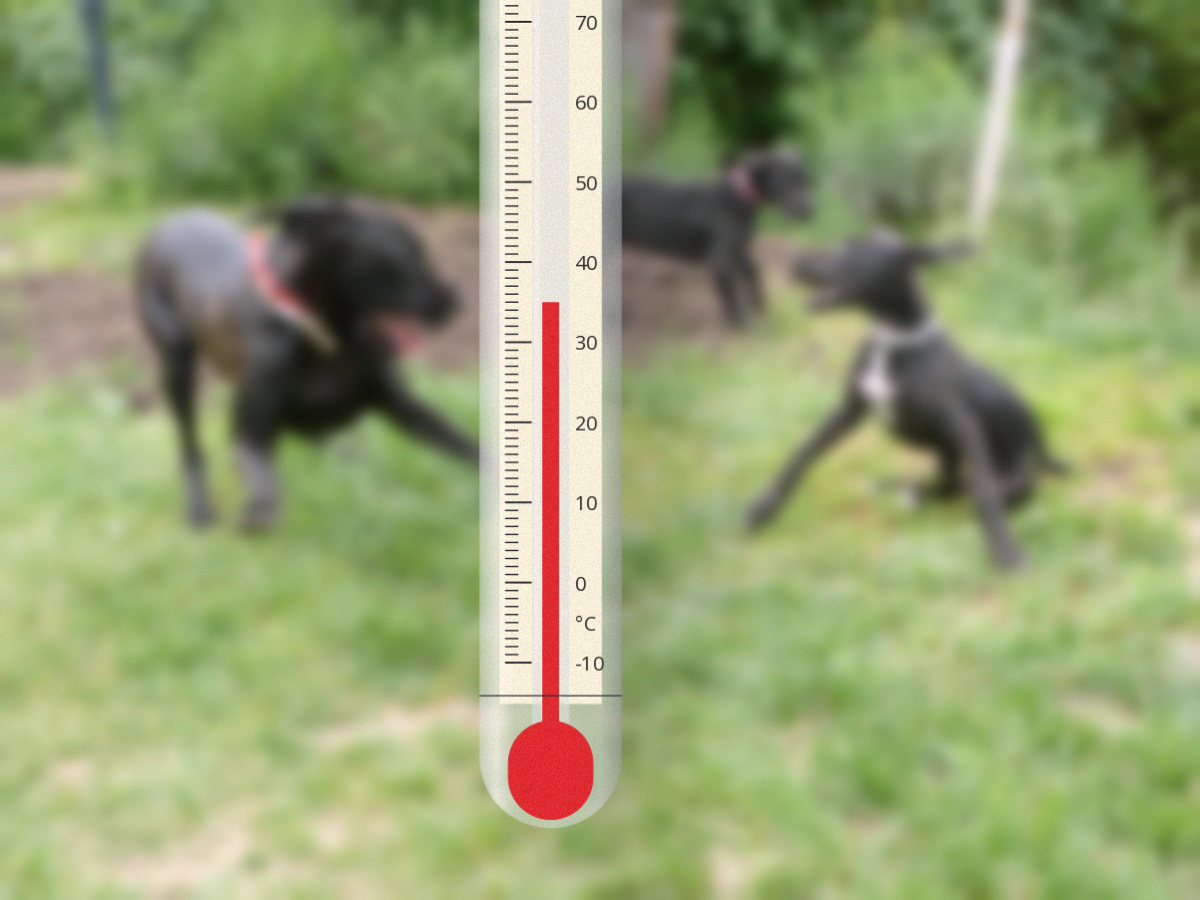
35 °C
